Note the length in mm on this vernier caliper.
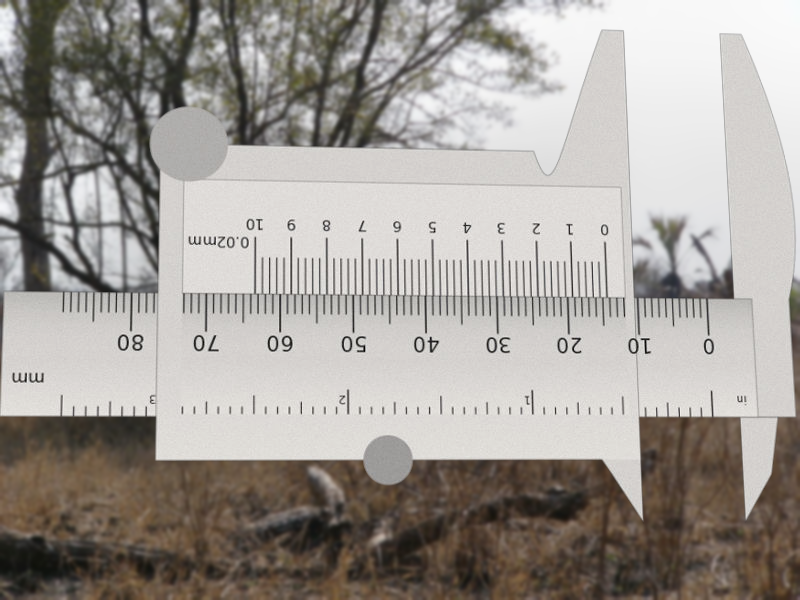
14.4 mm
